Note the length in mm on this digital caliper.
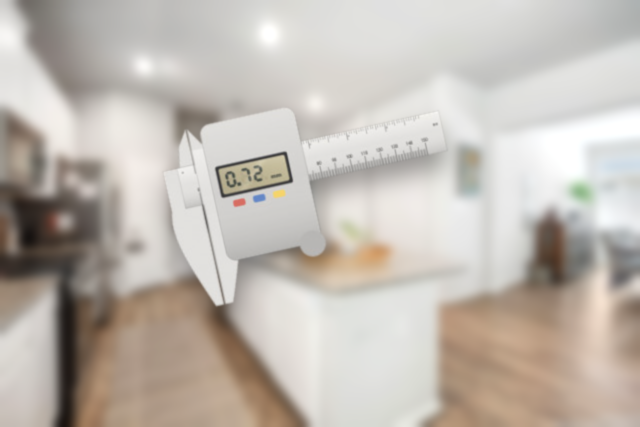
0.72 mm
